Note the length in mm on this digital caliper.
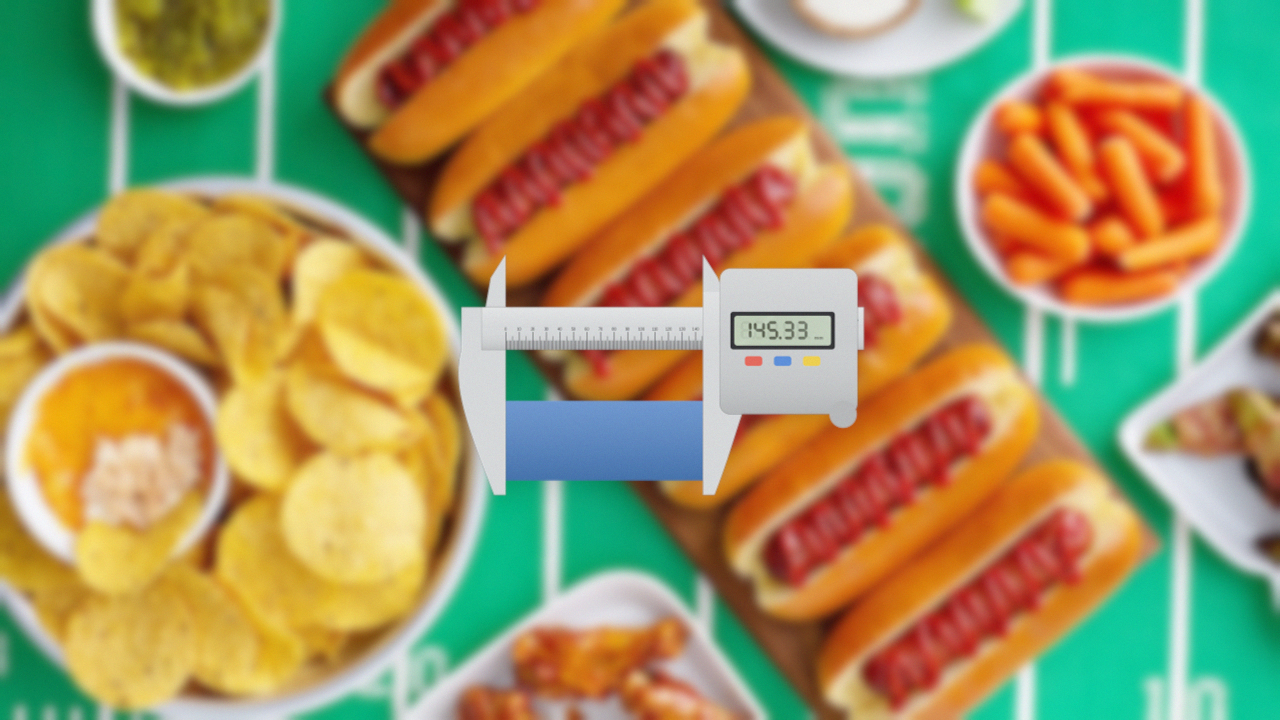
145.33 mm
